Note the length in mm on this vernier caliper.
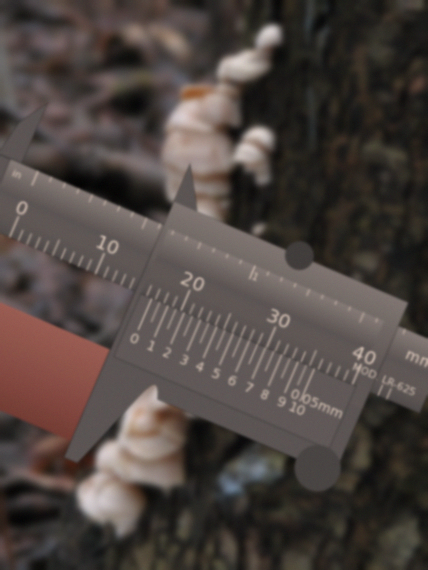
16.6 mm
